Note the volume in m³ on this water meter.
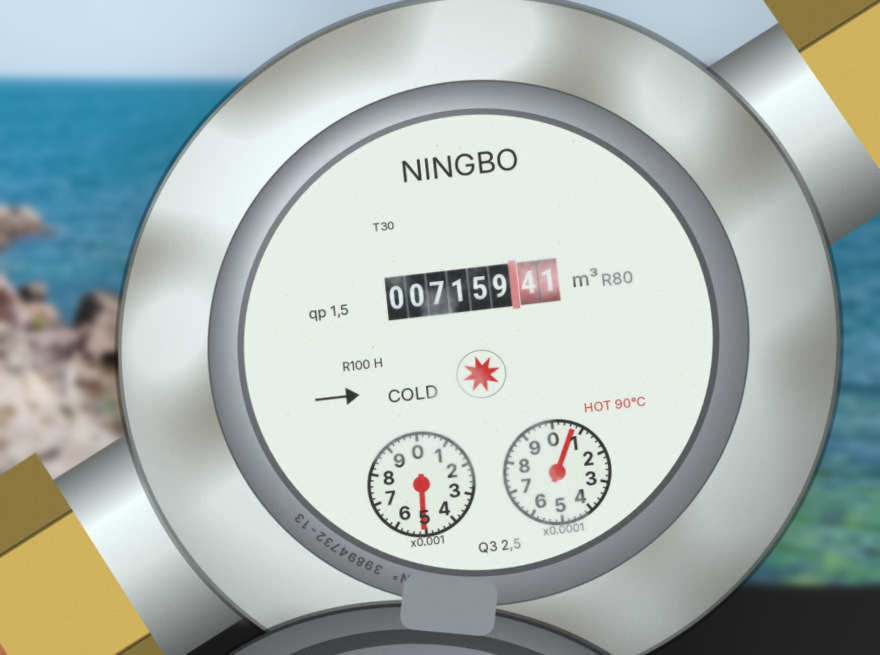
7159.4150 m³
